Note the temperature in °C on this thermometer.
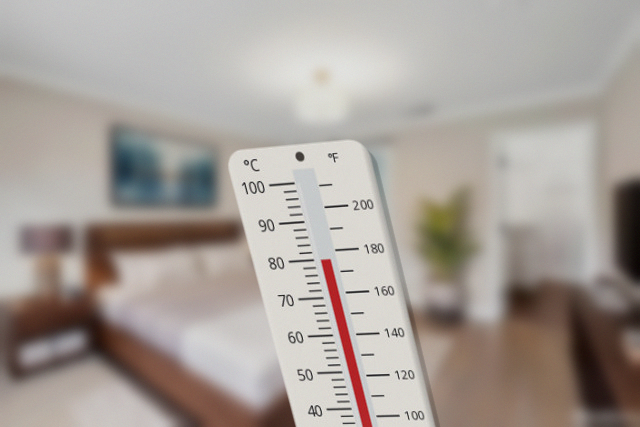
80 °C
